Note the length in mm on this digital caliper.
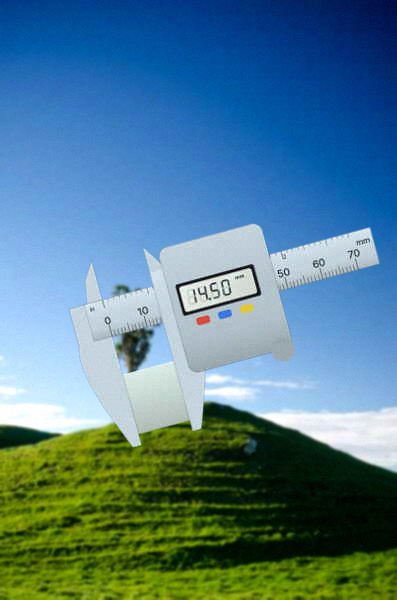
14.50 mm
